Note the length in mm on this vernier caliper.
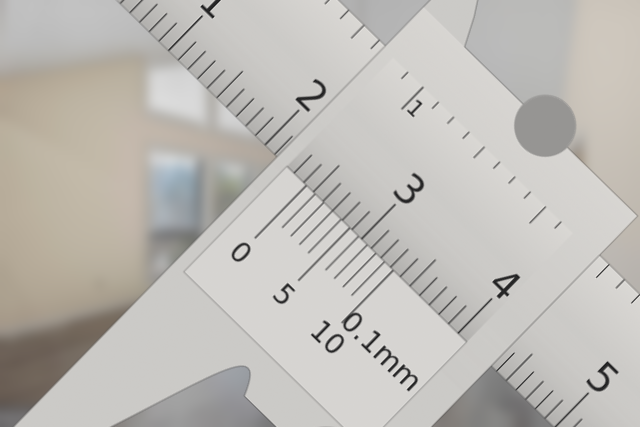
24.3 mm
